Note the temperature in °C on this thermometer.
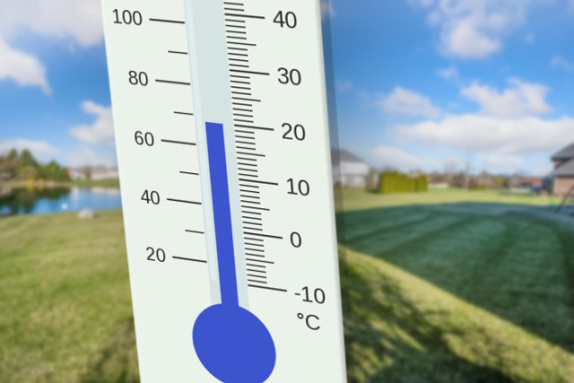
20 °C
